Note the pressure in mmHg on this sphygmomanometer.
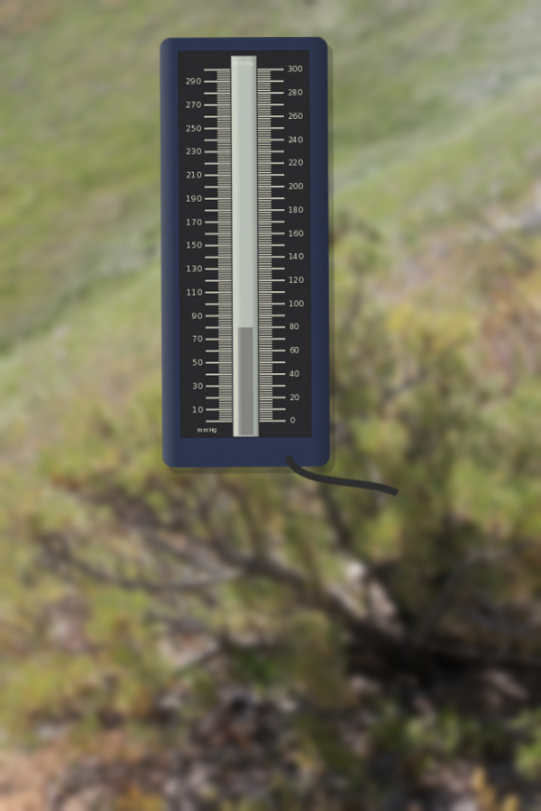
80 mmHg
